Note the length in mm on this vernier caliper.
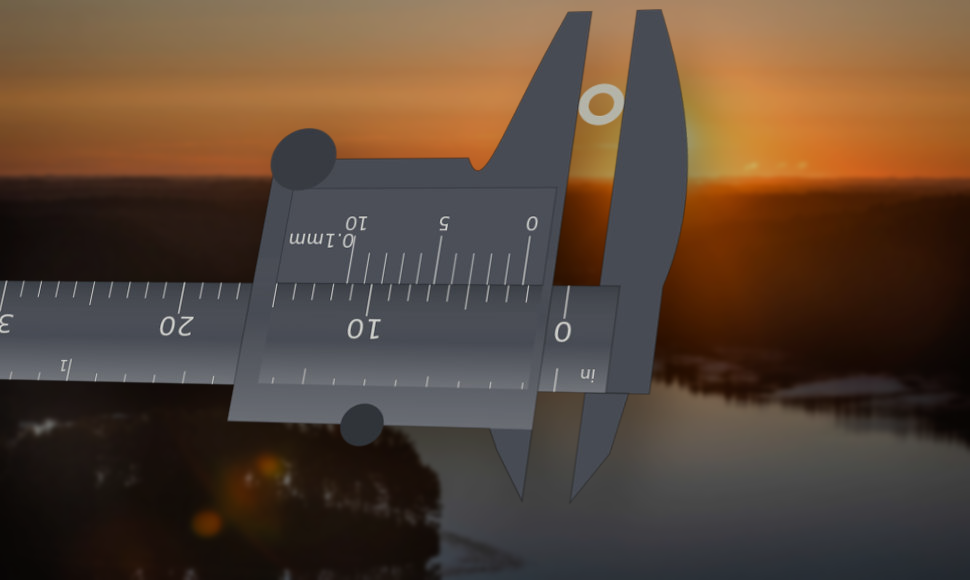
2.3 mm
